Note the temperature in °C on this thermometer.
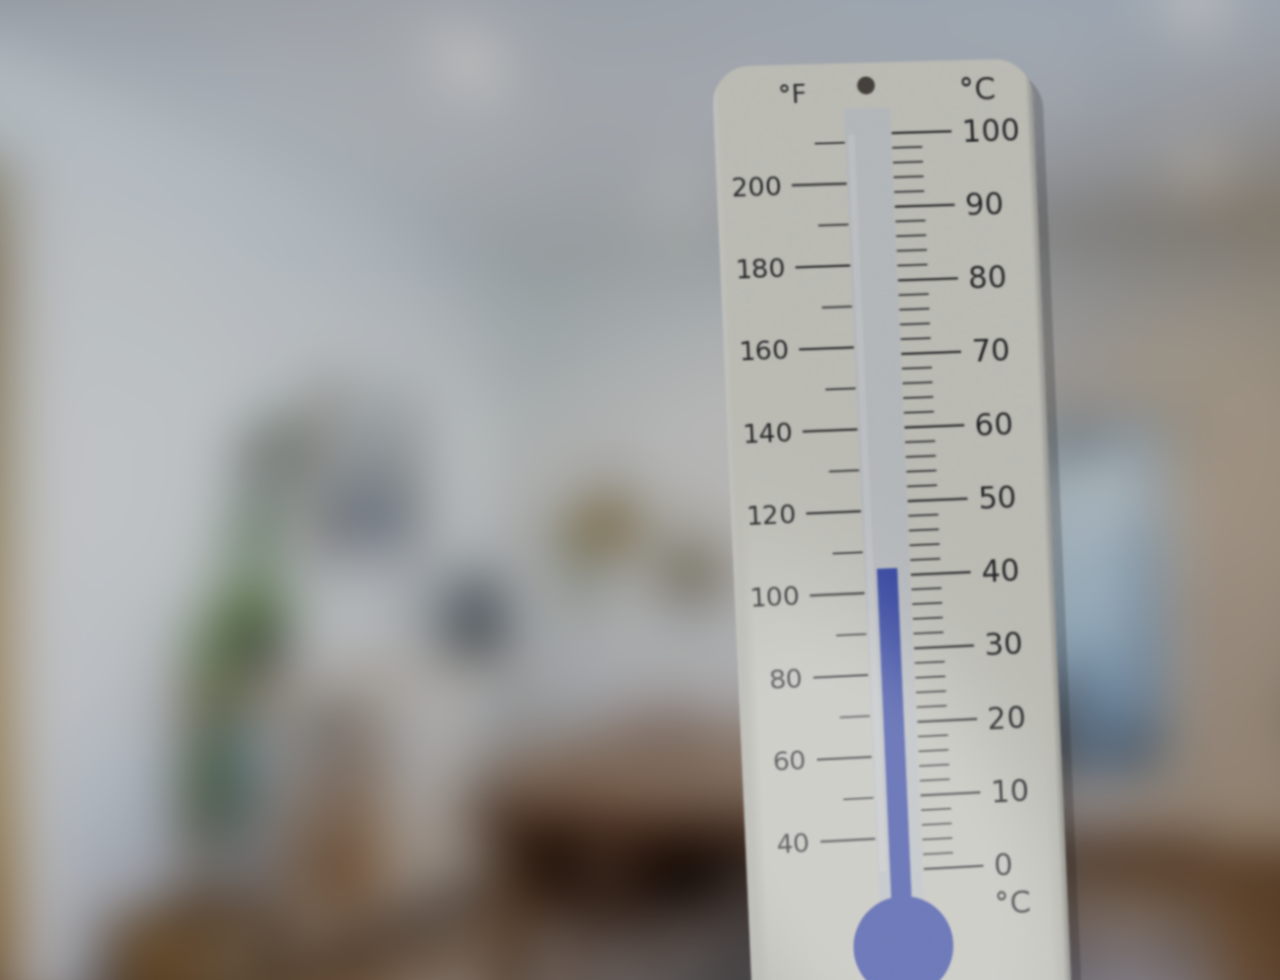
41 °C
